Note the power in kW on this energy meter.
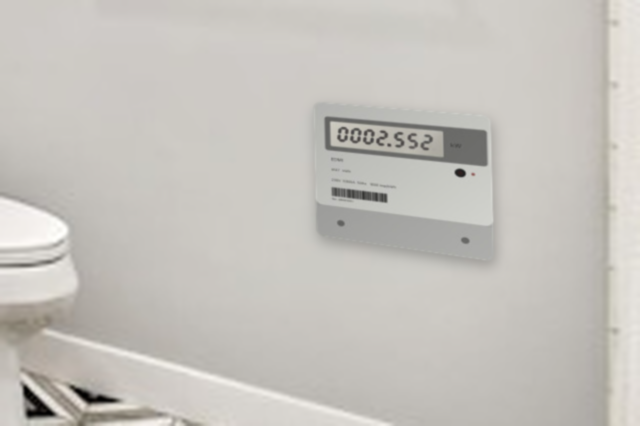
2.552 kW
